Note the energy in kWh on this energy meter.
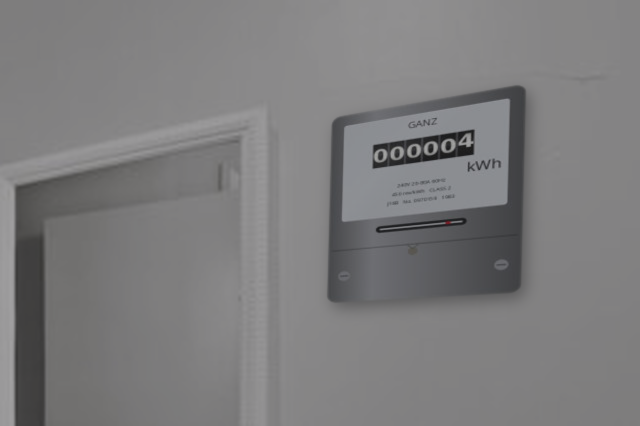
4 kWh
